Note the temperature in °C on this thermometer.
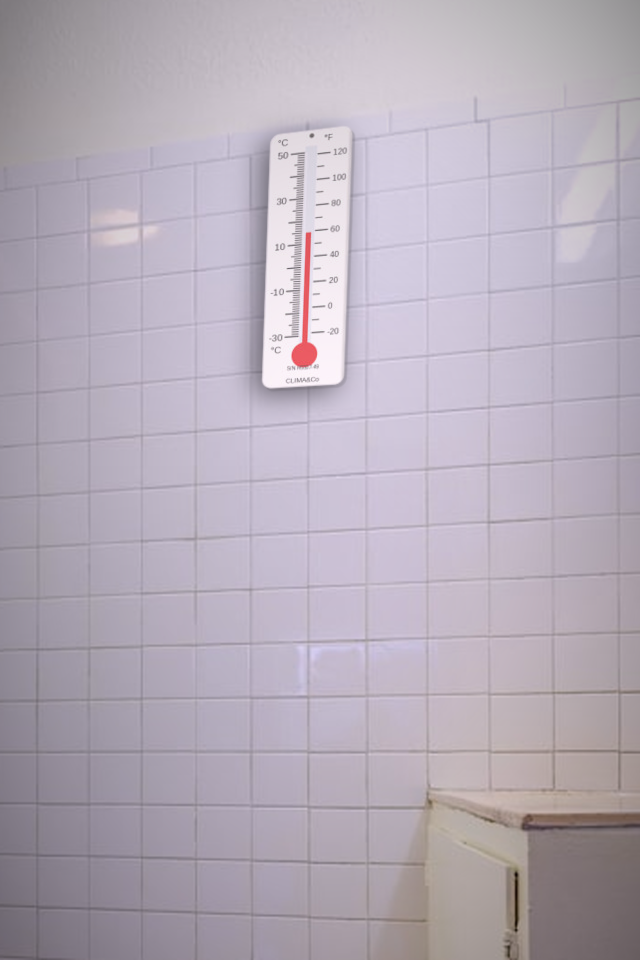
15 °C
